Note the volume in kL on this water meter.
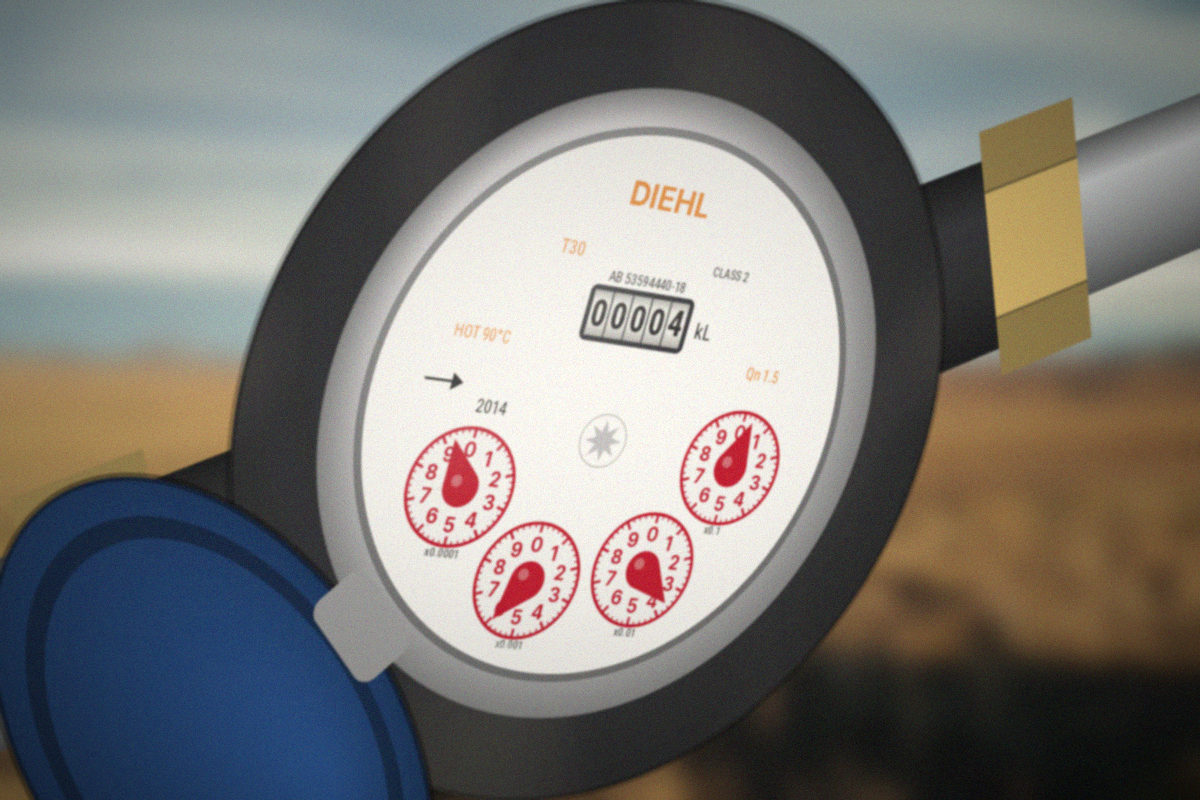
4.0359 kL
